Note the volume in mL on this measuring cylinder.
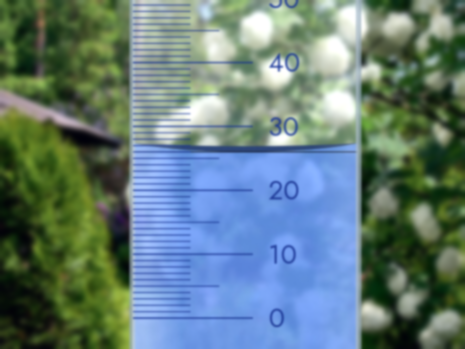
26 mL
